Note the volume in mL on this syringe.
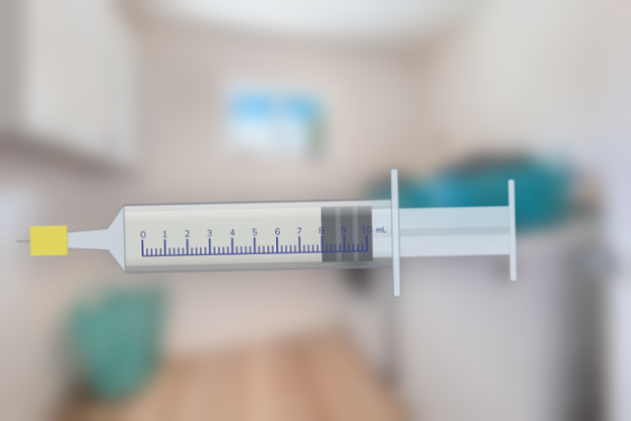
8 mL
